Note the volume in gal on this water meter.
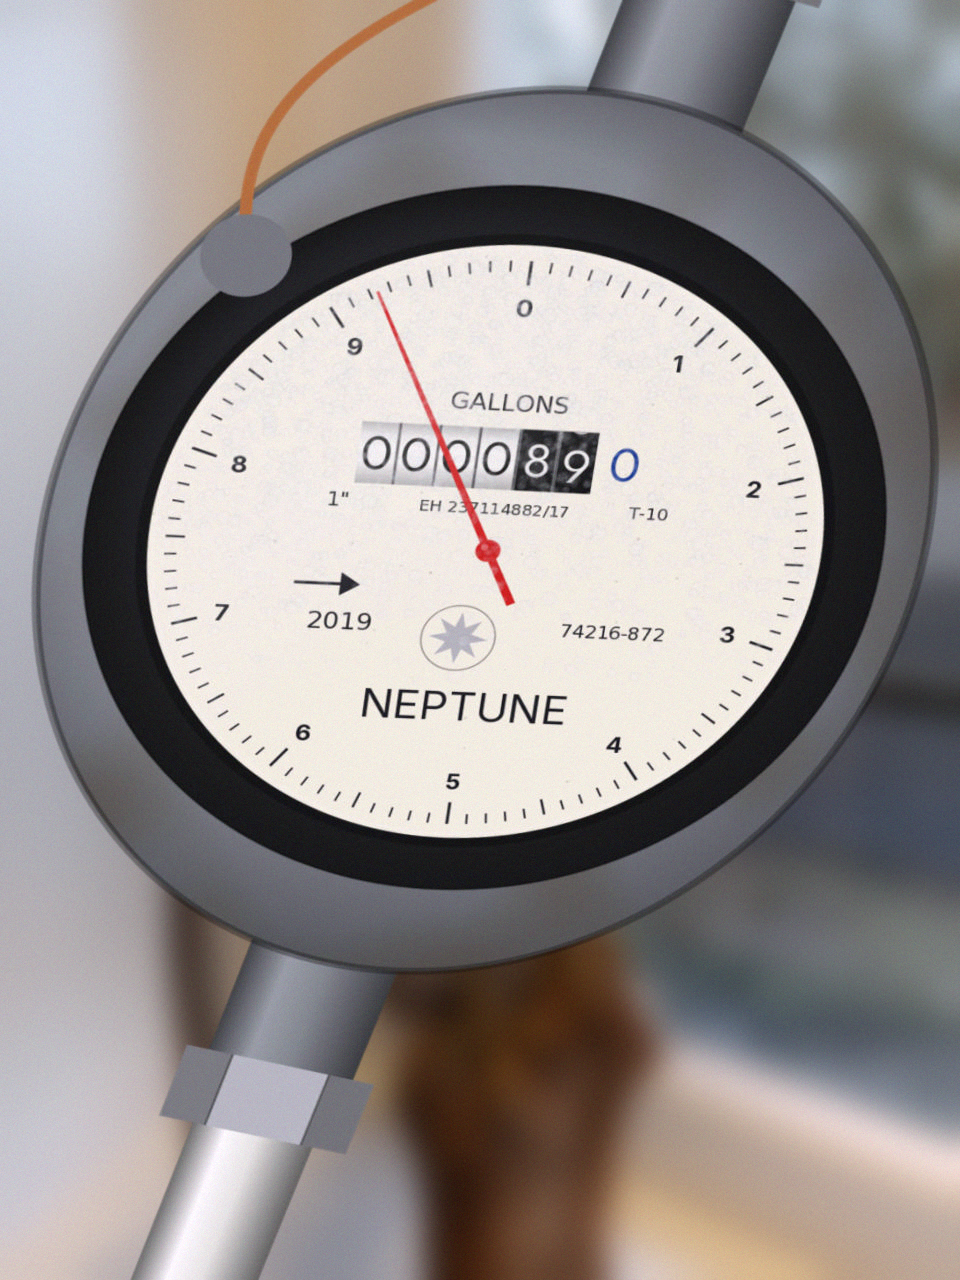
889.2 gal
